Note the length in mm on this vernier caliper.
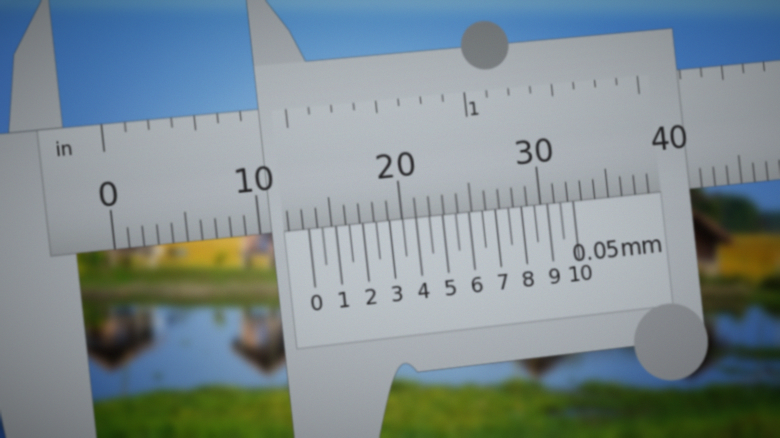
13.4 mm
